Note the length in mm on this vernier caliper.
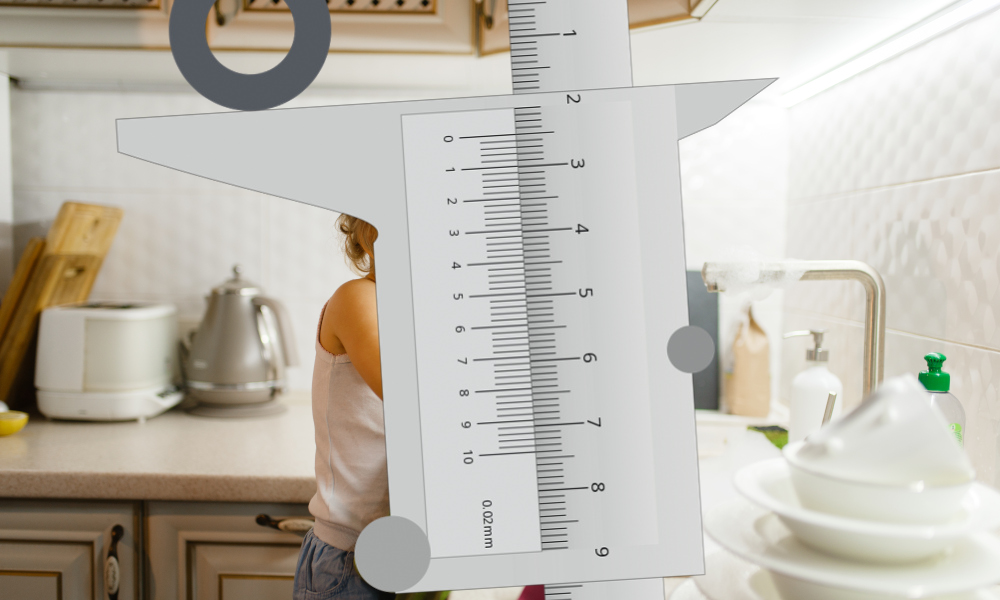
25.0 mm
